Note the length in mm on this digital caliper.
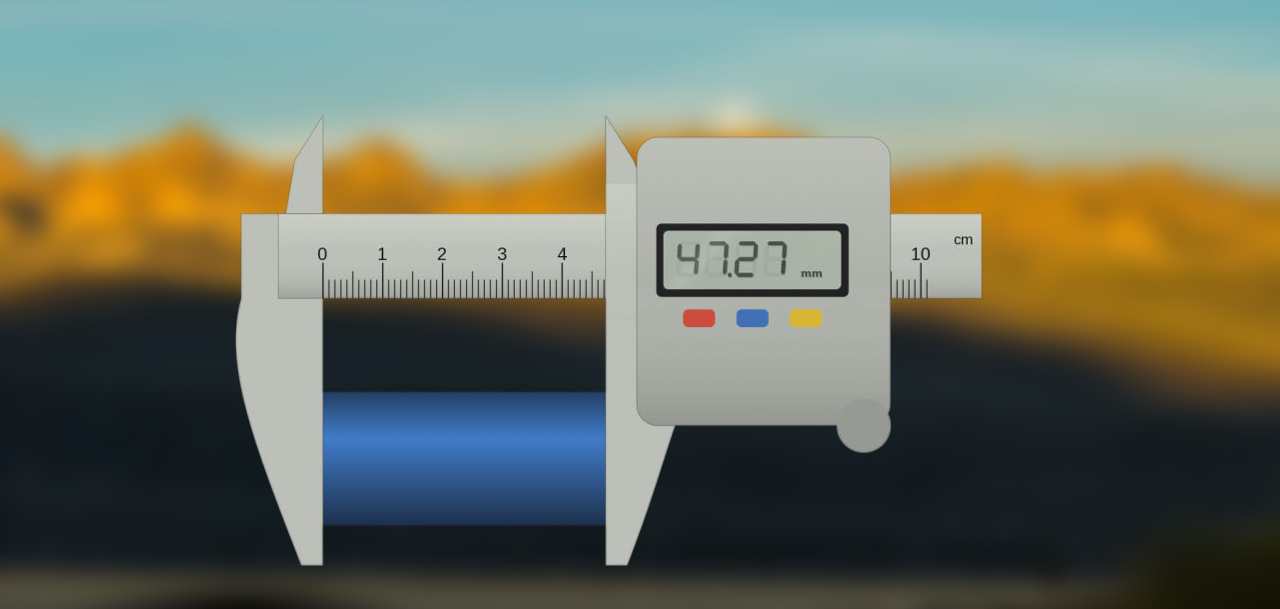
47.27 mm
